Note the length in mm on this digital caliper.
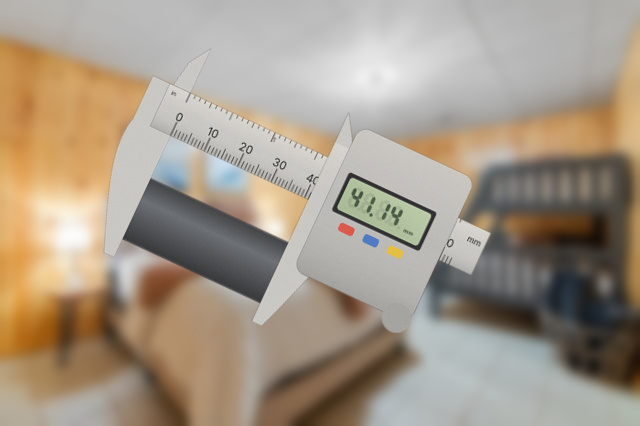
41.14 mm
